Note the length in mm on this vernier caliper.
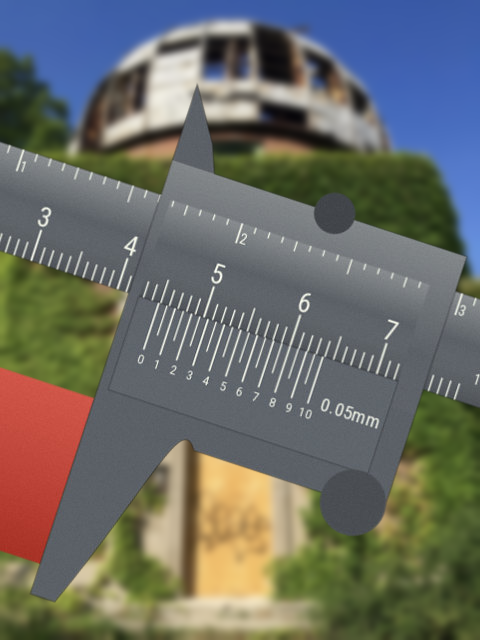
44.8 mm
